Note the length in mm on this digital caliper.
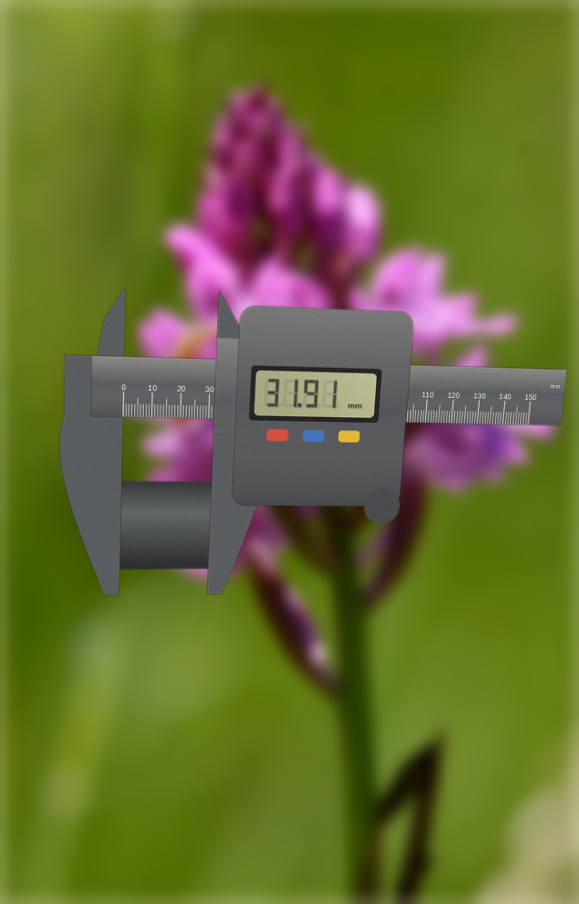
31.91 mm
